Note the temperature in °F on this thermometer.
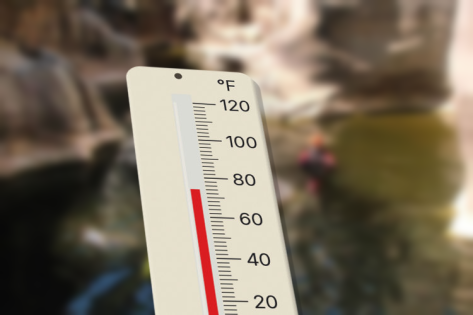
74 °F
